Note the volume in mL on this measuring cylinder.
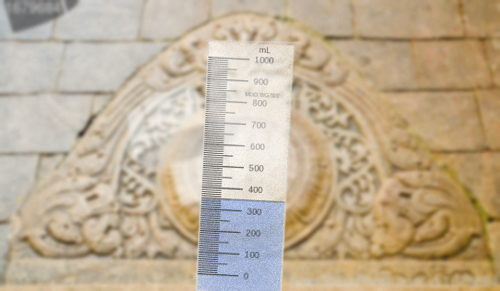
350 mL
